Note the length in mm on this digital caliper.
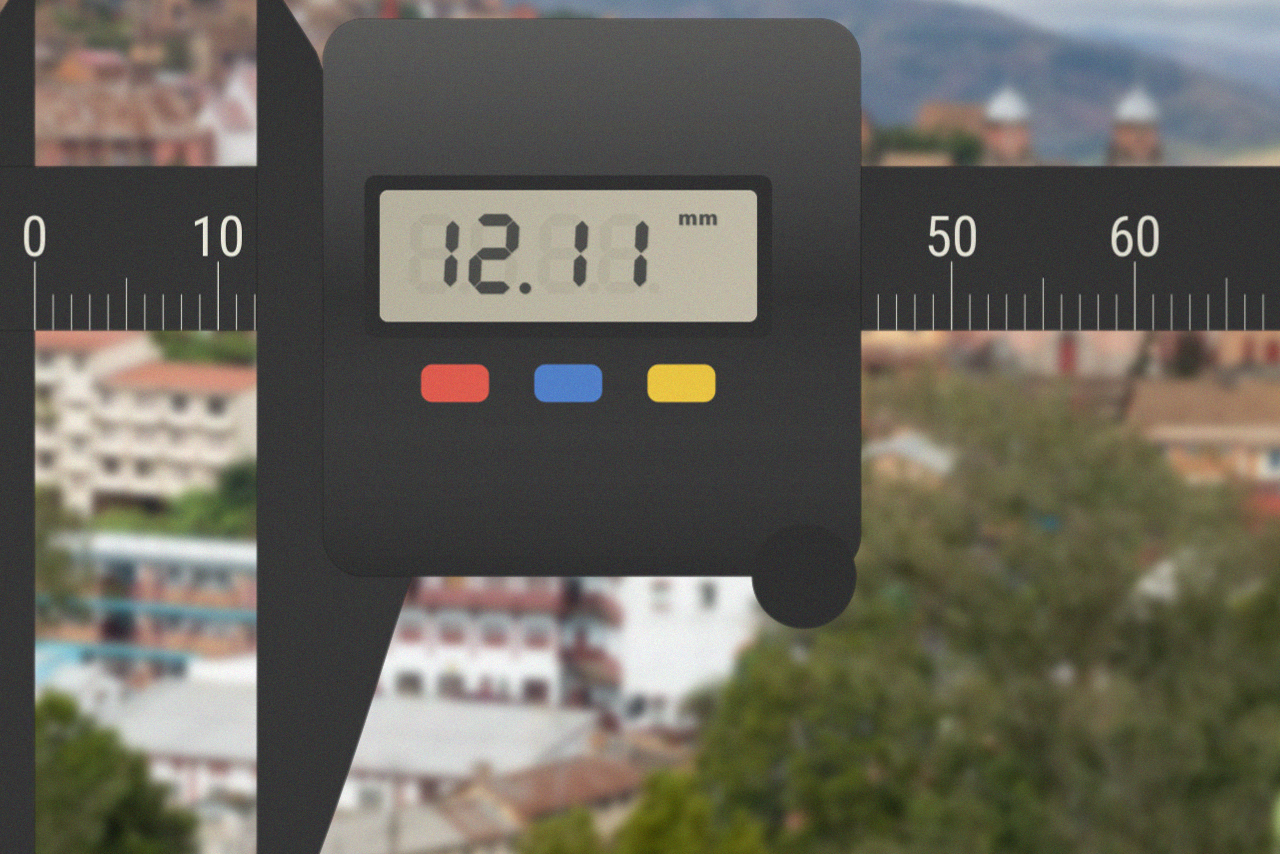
12.11 mm
